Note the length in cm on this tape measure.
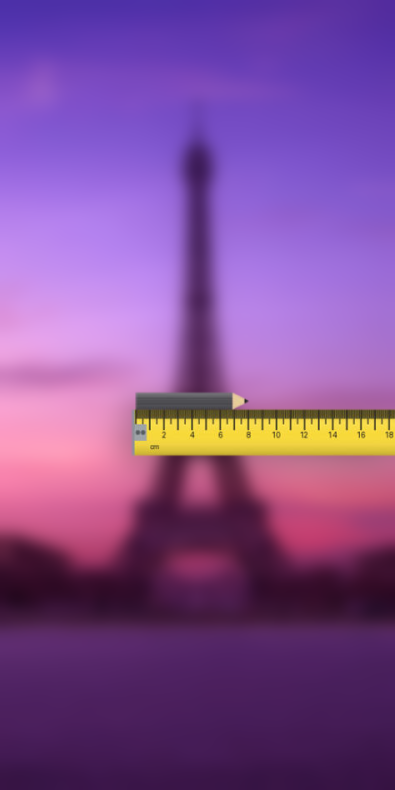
8 cm
